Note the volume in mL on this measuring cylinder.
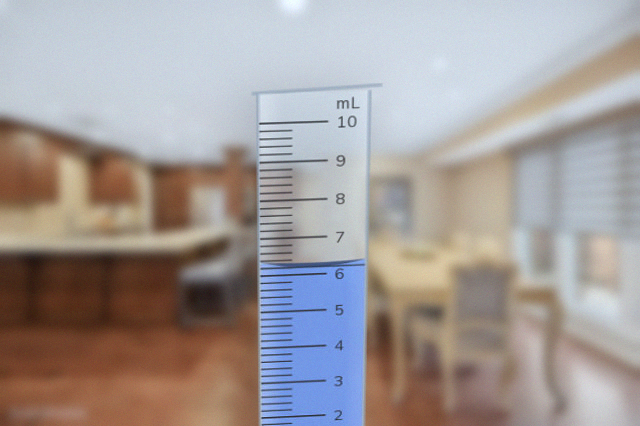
6.2 mL
